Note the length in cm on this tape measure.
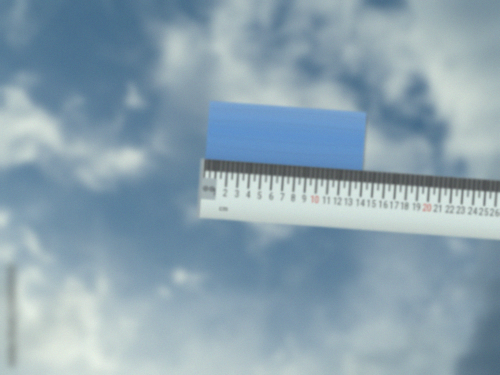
14 cm
